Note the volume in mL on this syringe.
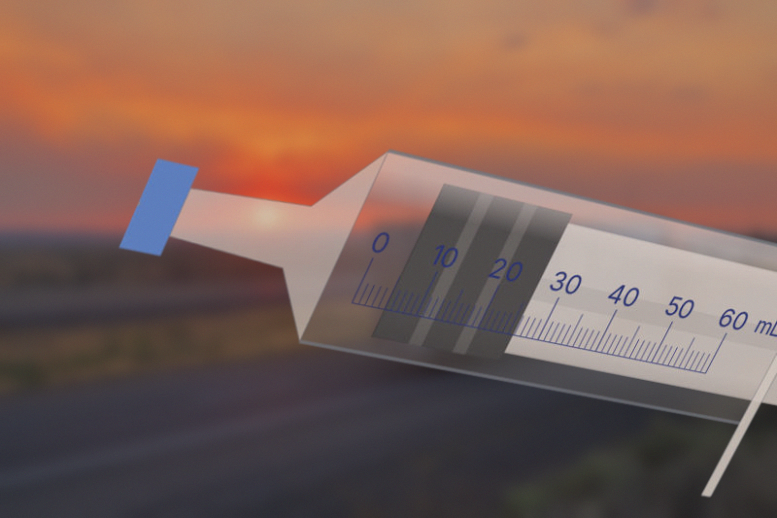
5 mL
